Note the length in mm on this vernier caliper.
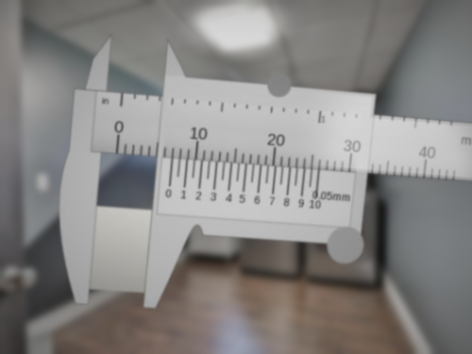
7.0 mm
